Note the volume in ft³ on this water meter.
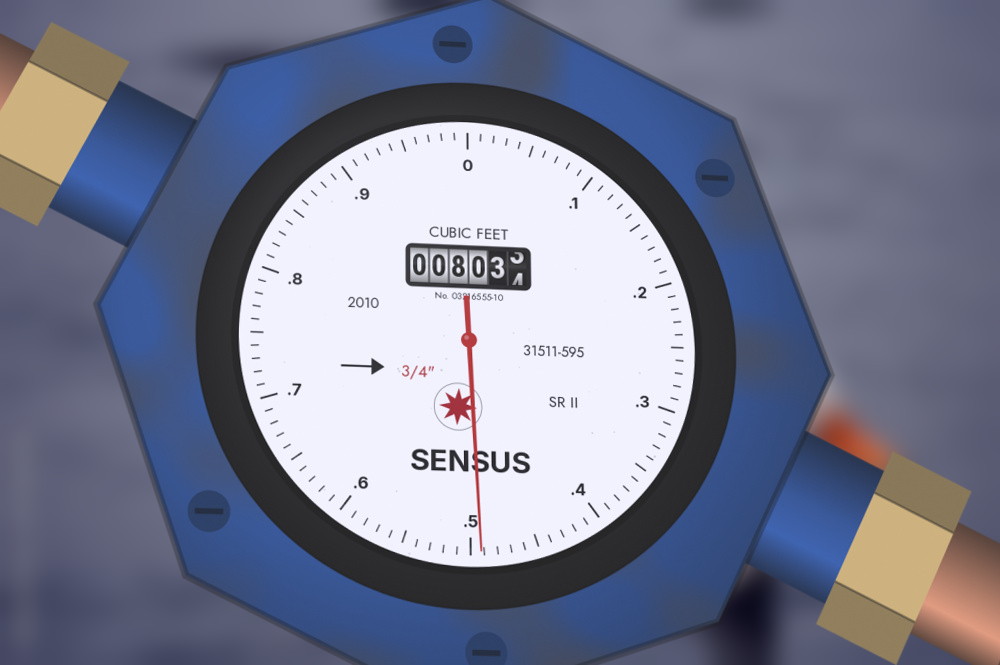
8033.49 ft³
